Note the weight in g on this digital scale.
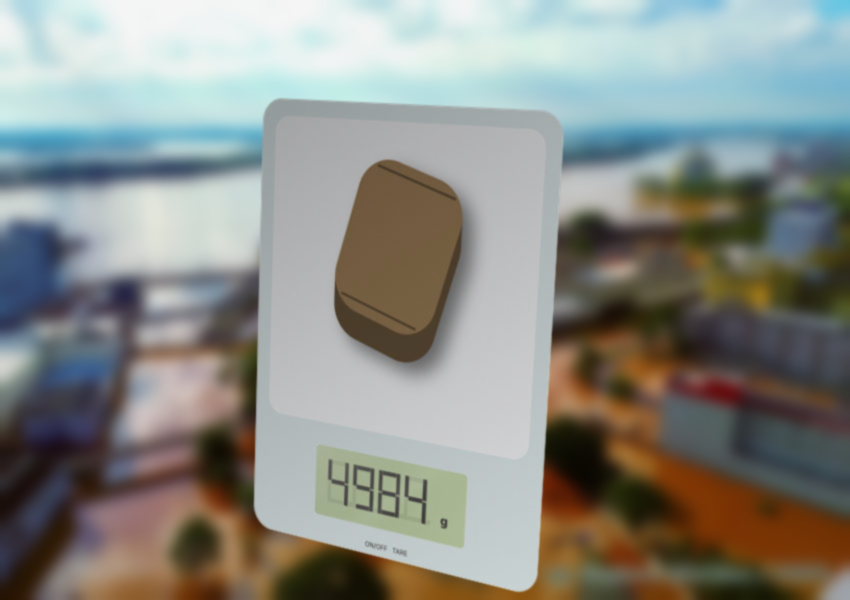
4984 g
